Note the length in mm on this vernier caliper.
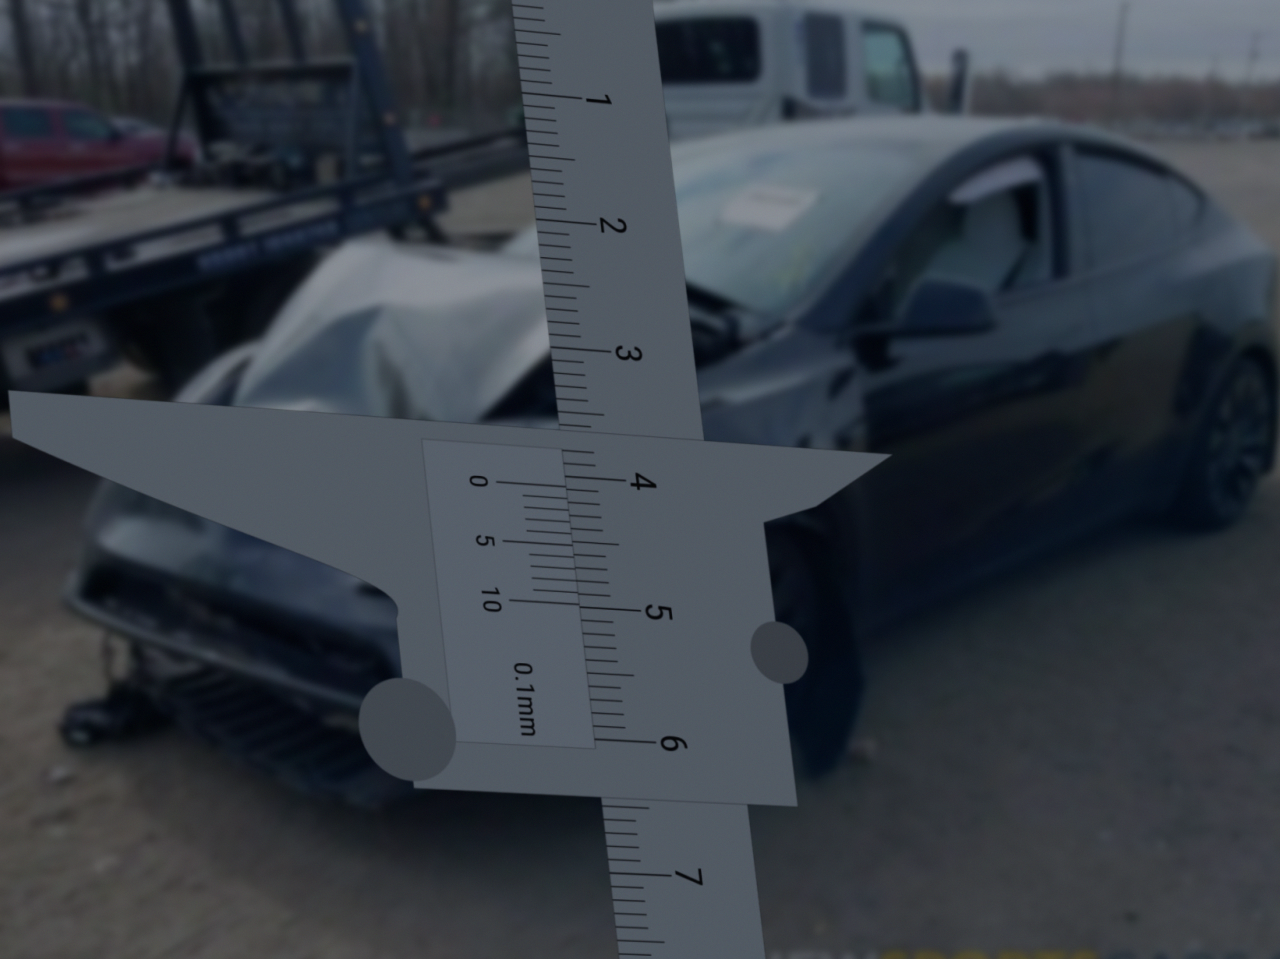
40.8 mm
